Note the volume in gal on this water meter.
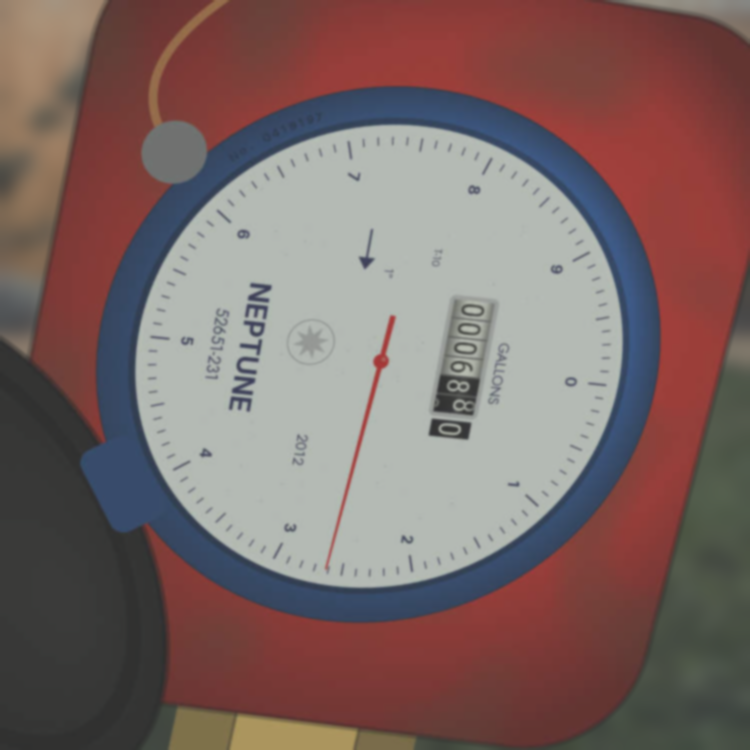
6882.6 gal
